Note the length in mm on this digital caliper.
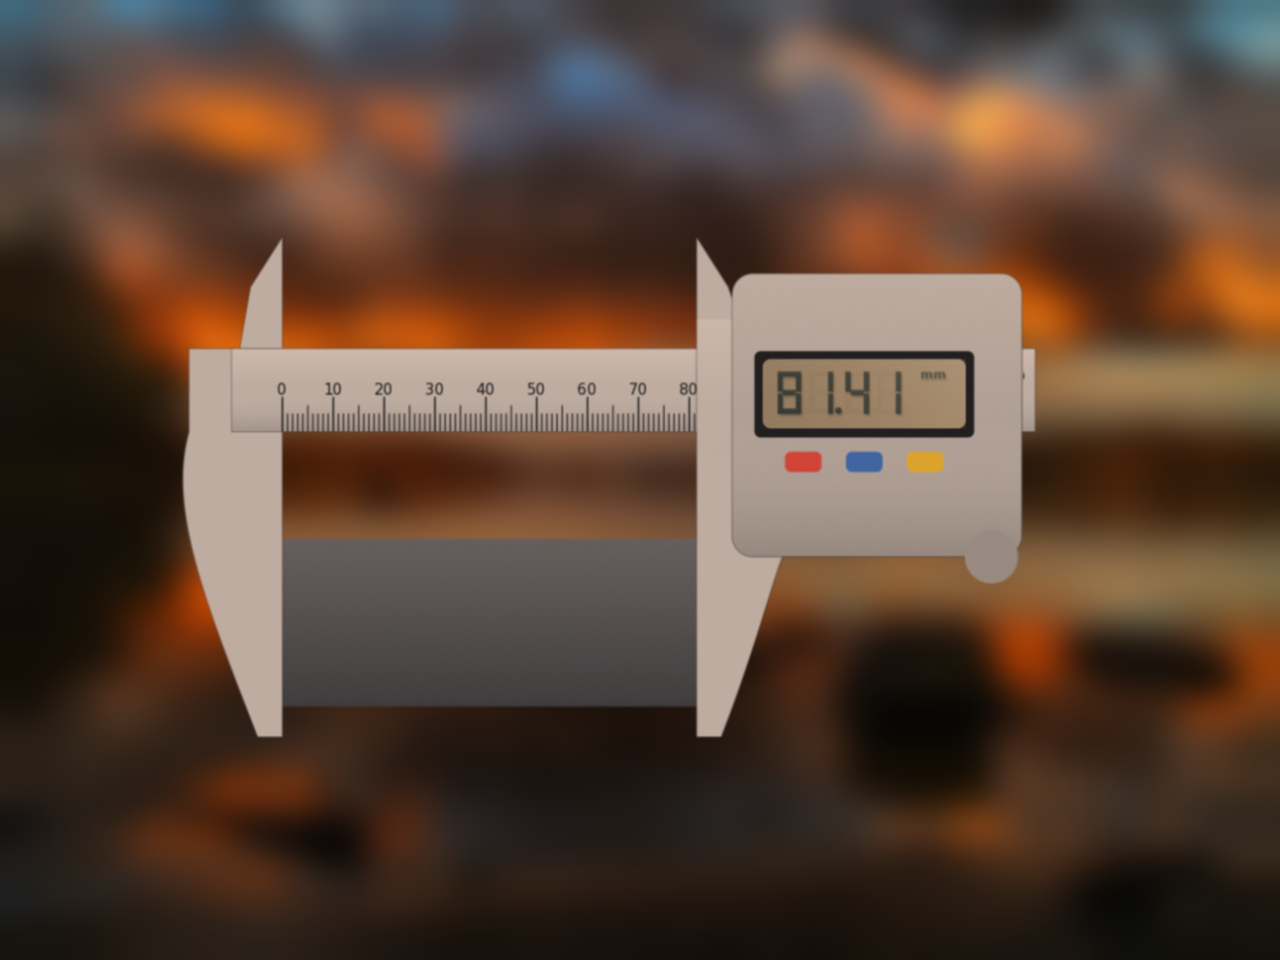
81.41 mm
